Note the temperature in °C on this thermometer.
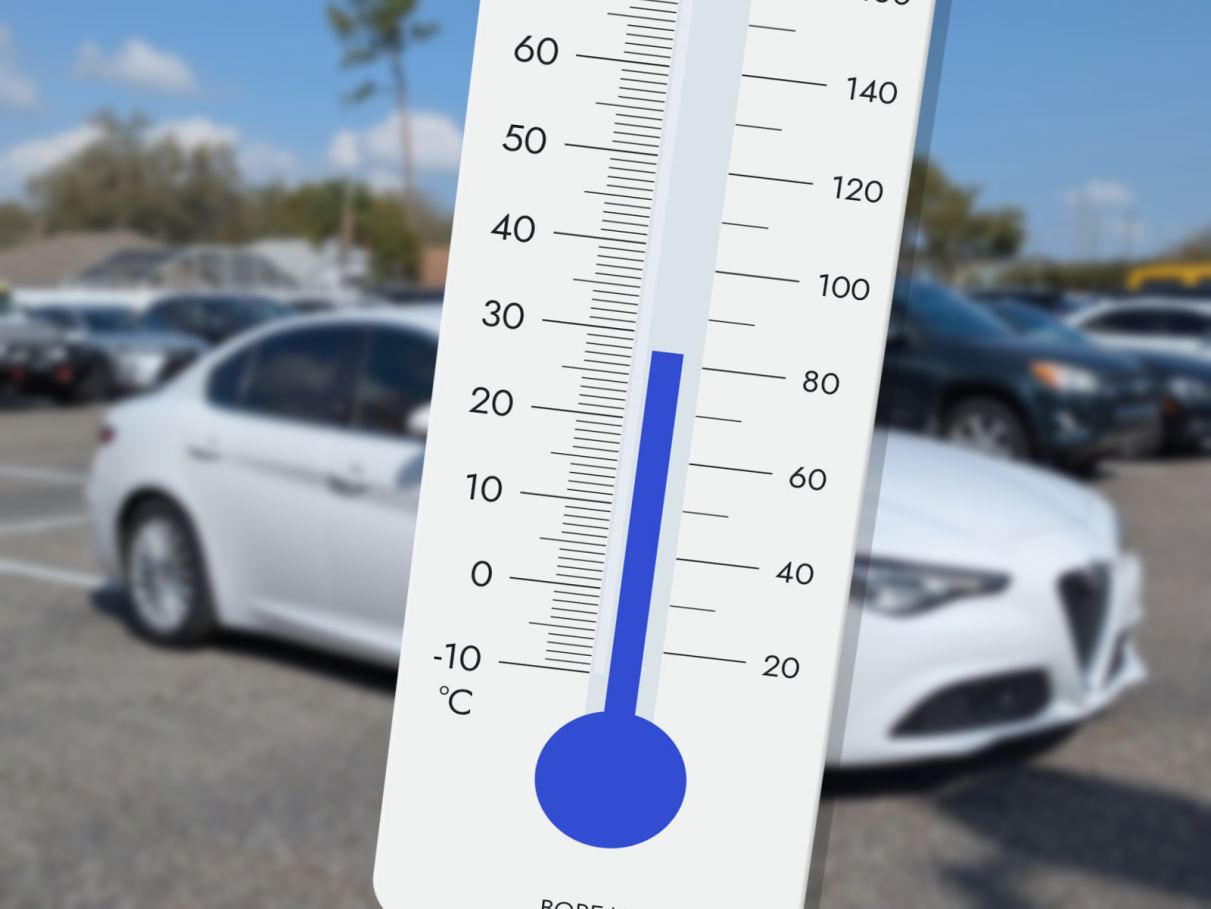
28 °C
